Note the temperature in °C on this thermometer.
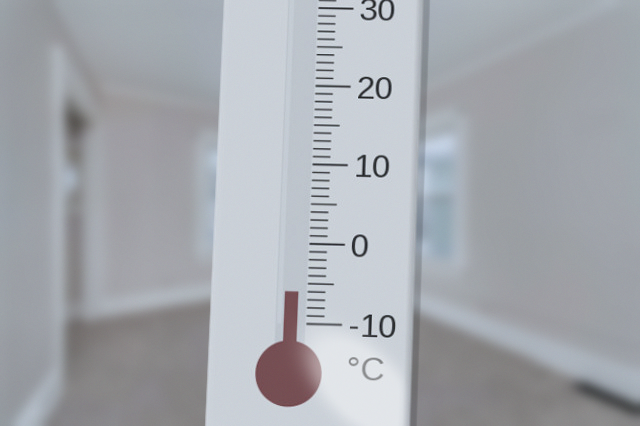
-6 °C
